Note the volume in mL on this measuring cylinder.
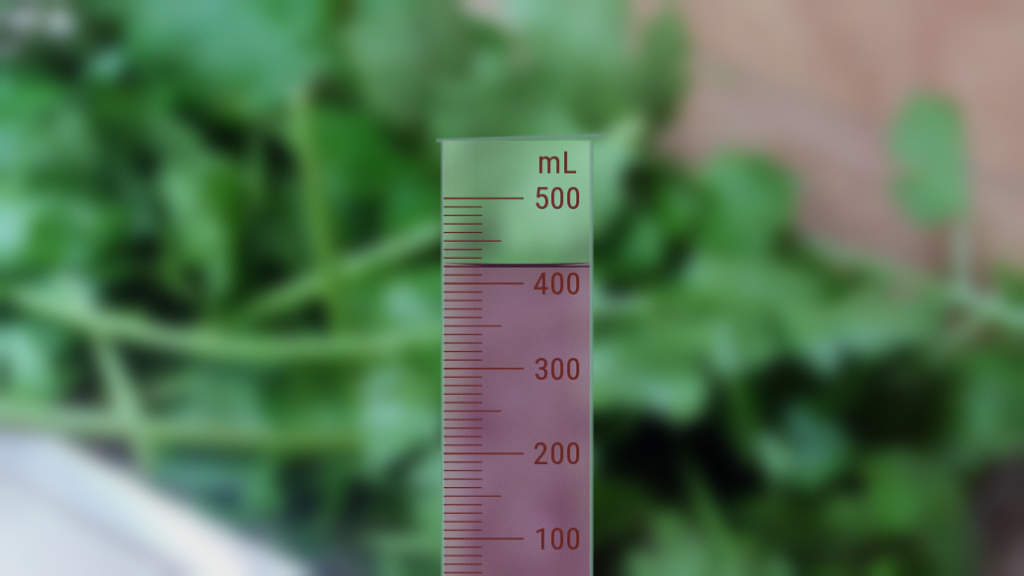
420 mL
